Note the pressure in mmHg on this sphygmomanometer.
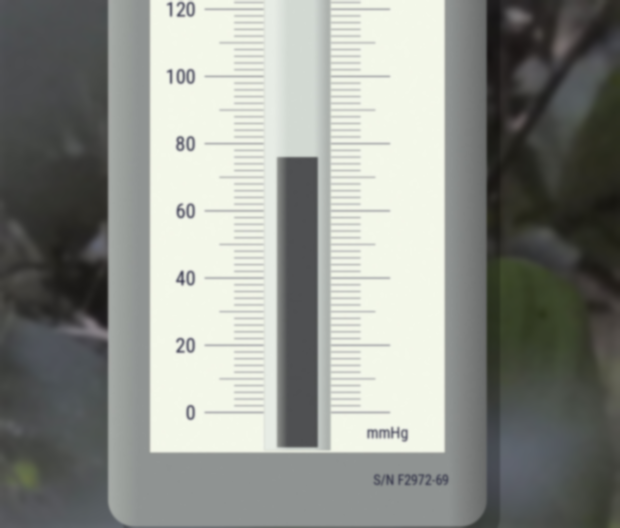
76 mmHg
